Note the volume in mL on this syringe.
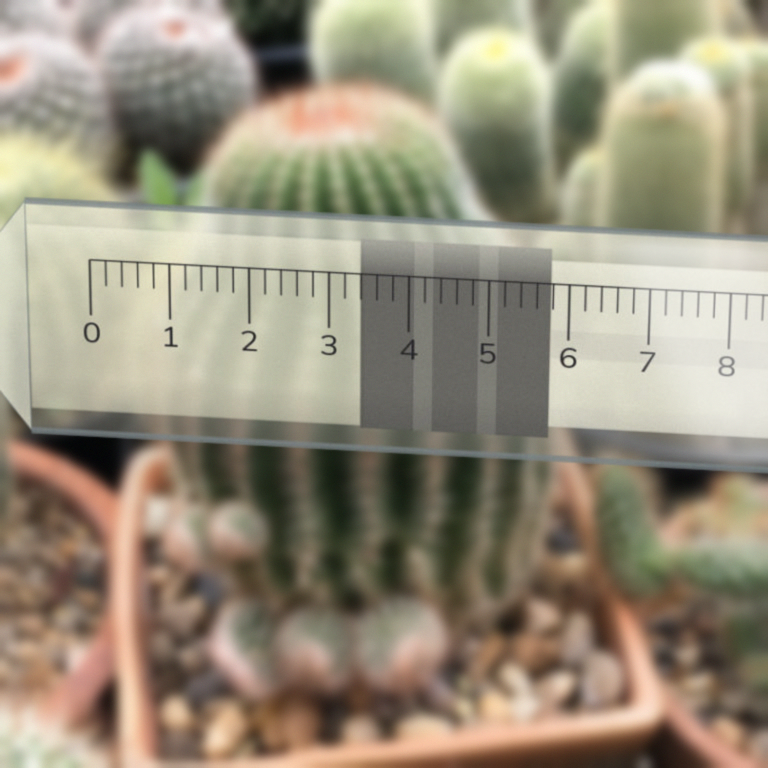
3.4 mL
